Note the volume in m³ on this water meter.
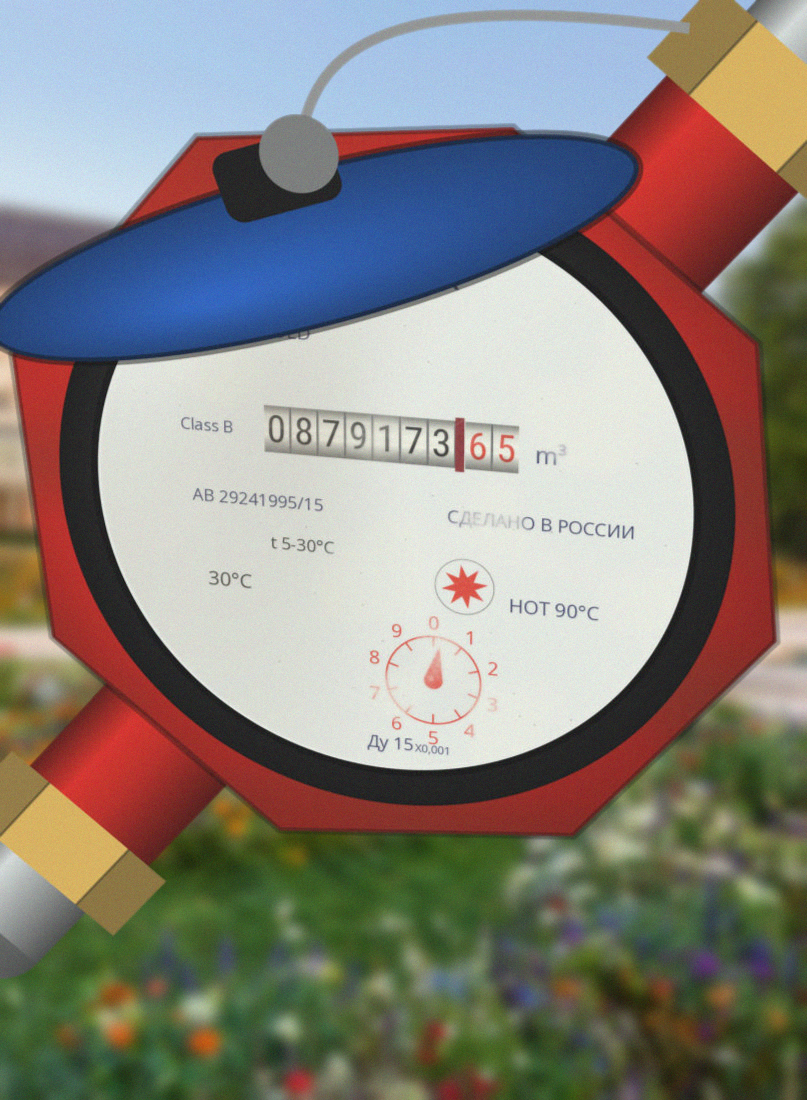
879173.650 m³
